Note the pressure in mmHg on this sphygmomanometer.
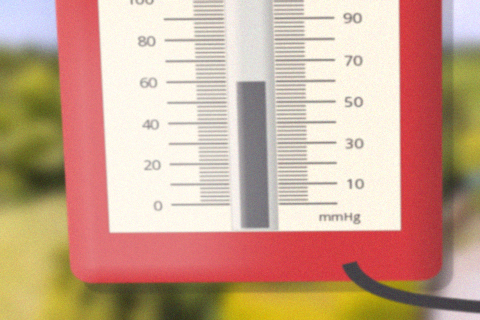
60 mmHg
